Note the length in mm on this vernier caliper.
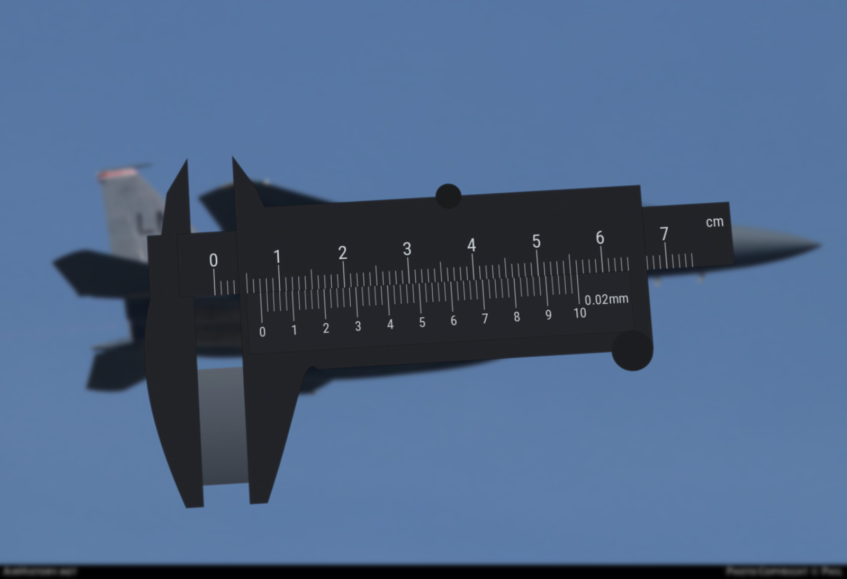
7.0 mm
